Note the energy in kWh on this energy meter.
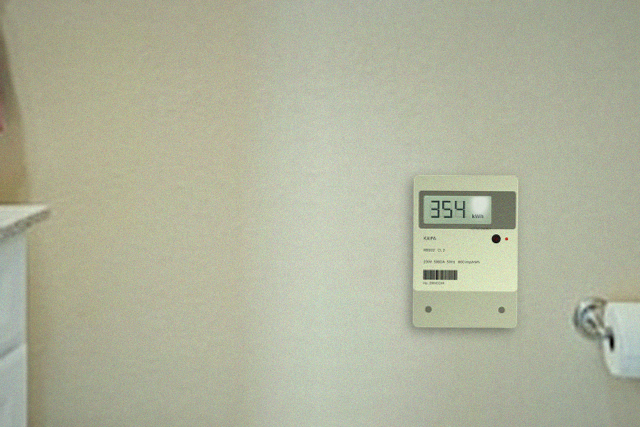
354 kWh
